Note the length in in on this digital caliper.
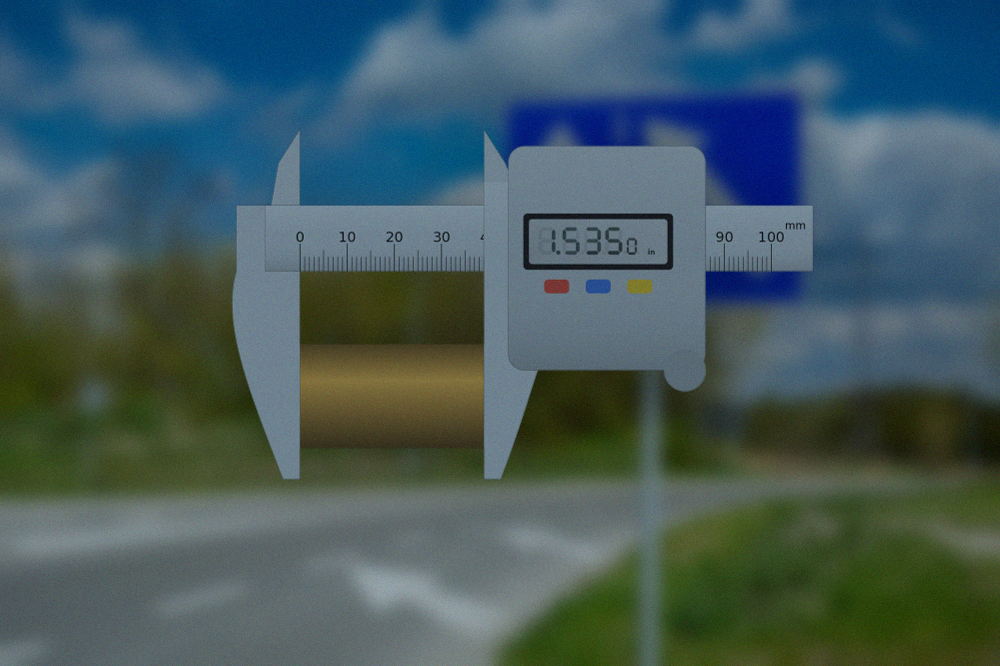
1.5350 in
